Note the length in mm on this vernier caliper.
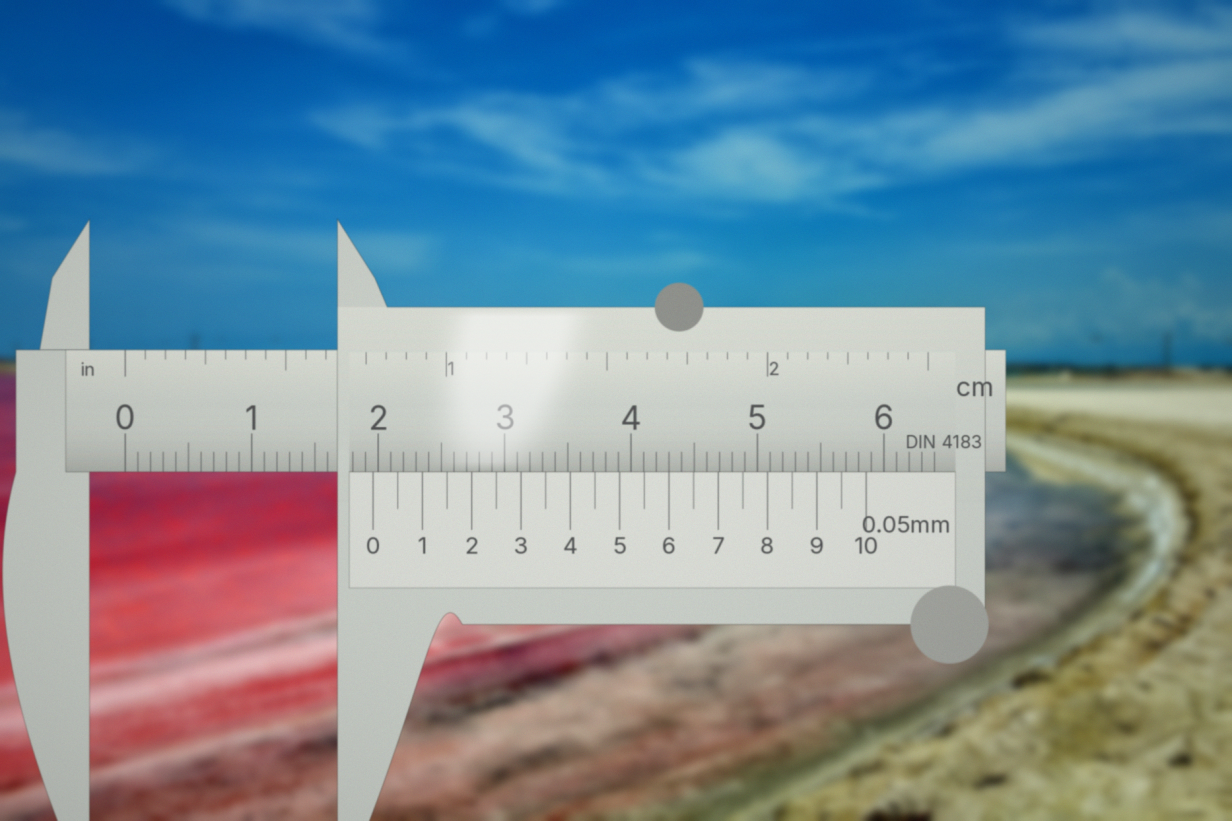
19.6 mm
